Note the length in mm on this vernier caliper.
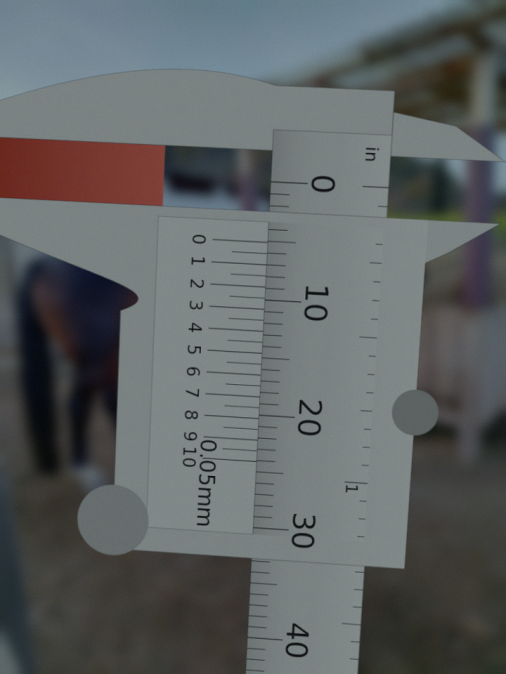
5.1 mm
